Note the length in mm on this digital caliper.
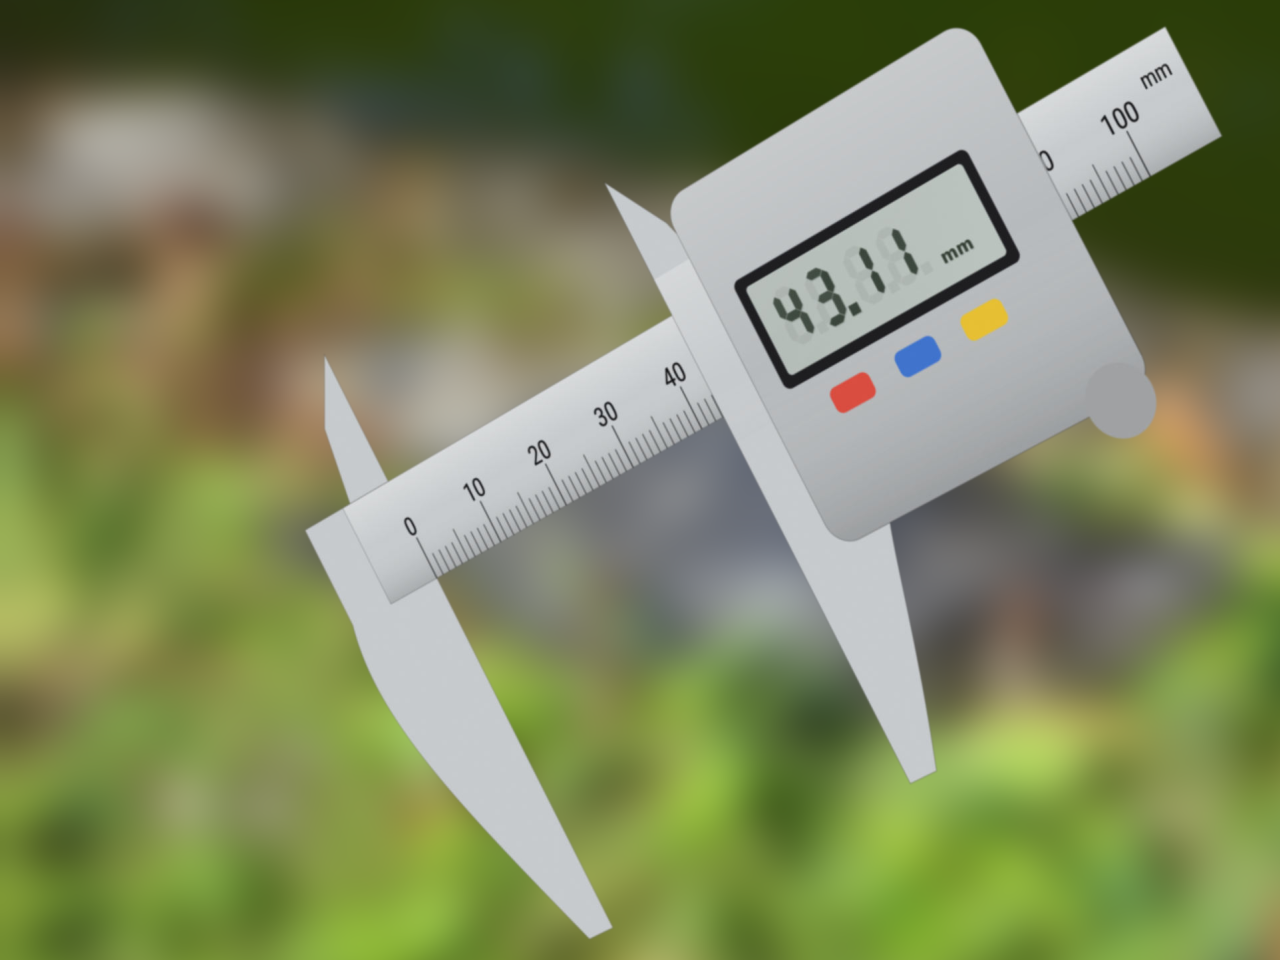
43.11 mm
